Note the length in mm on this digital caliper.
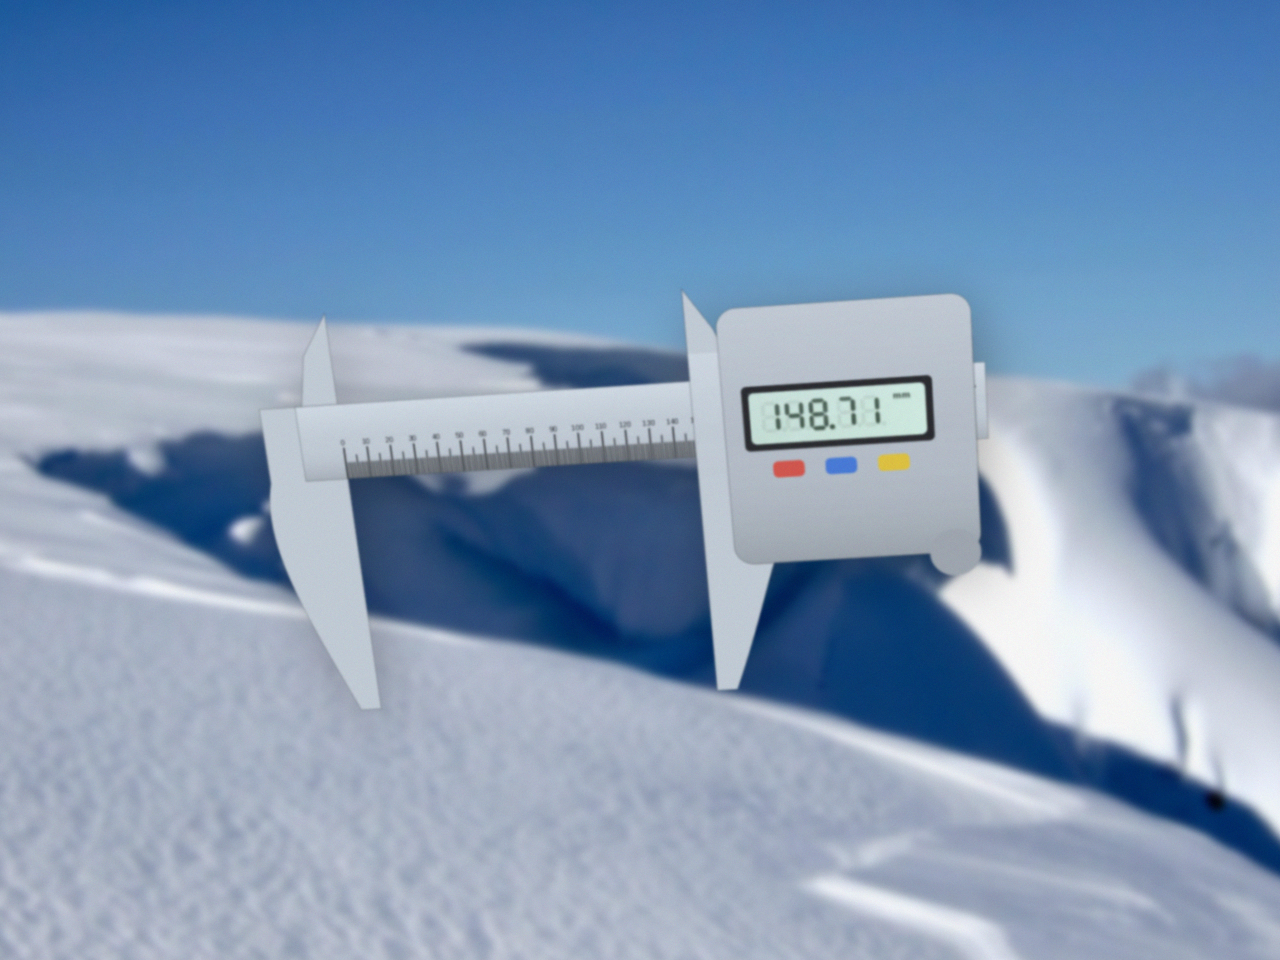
148.71 mm
